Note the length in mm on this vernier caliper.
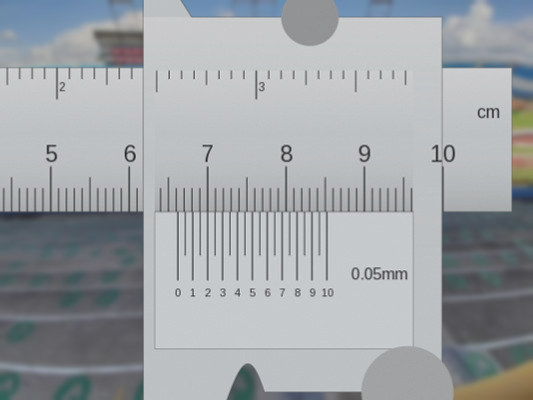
66.2 mm
